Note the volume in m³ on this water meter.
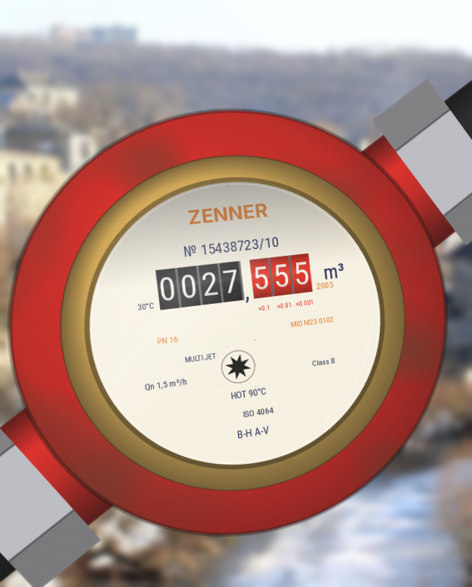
27.555 m³
